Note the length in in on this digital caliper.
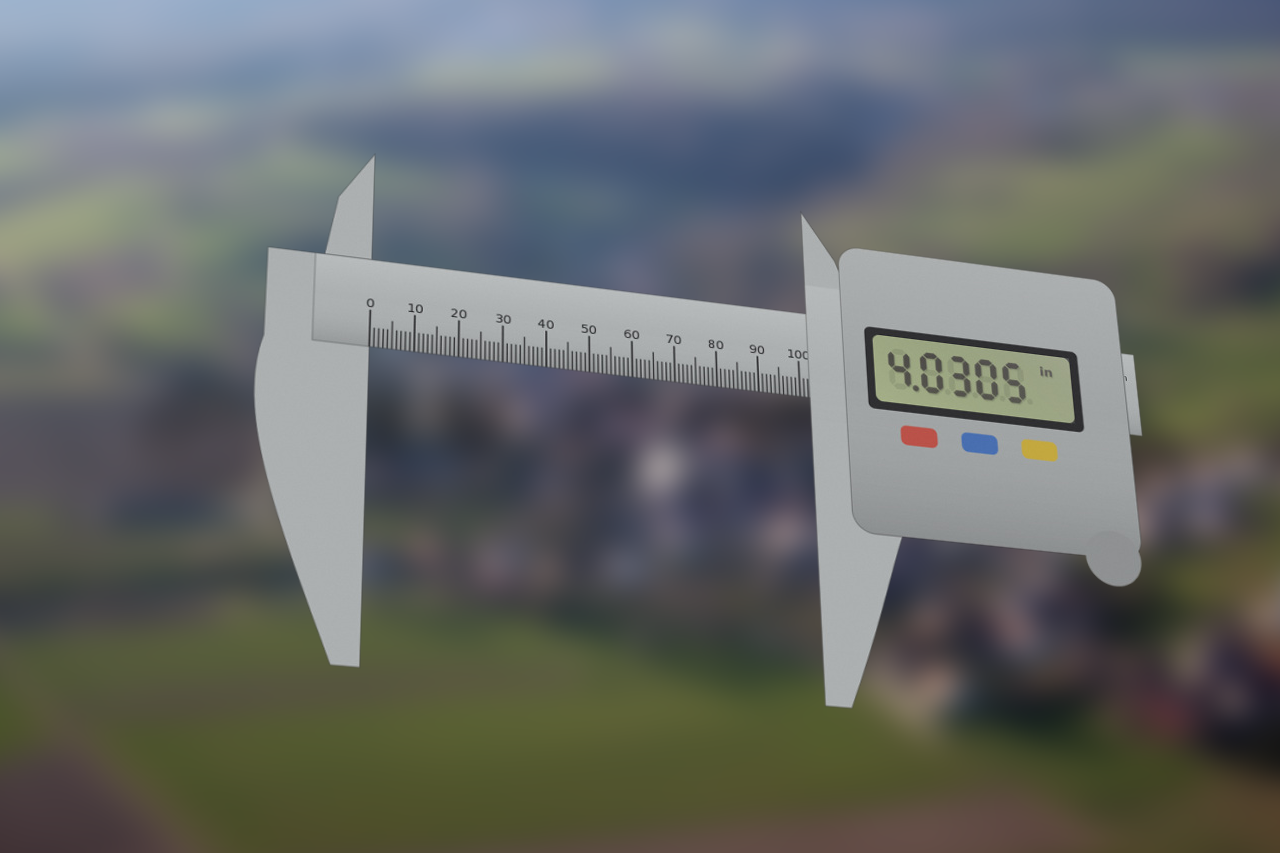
4.0305 in
